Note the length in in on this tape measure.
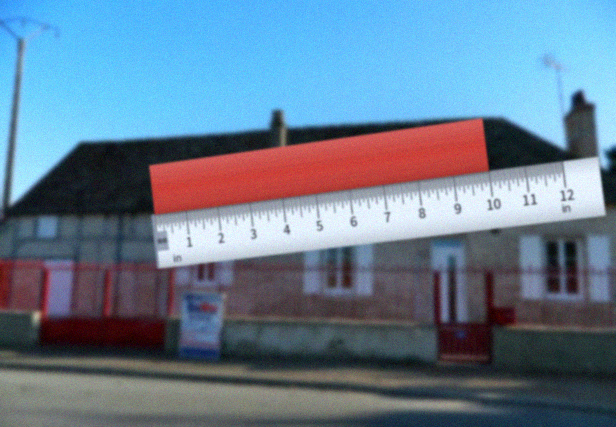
10 in
